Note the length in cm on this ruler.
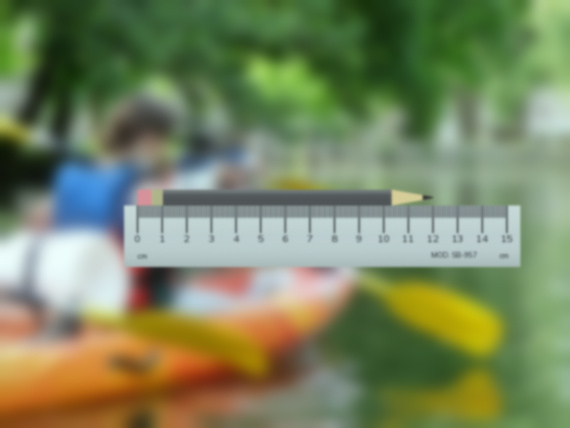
12 cm
